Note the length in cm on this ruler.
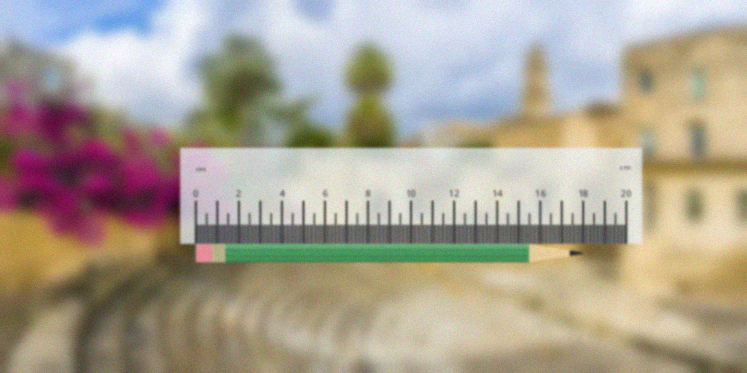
18 cm
